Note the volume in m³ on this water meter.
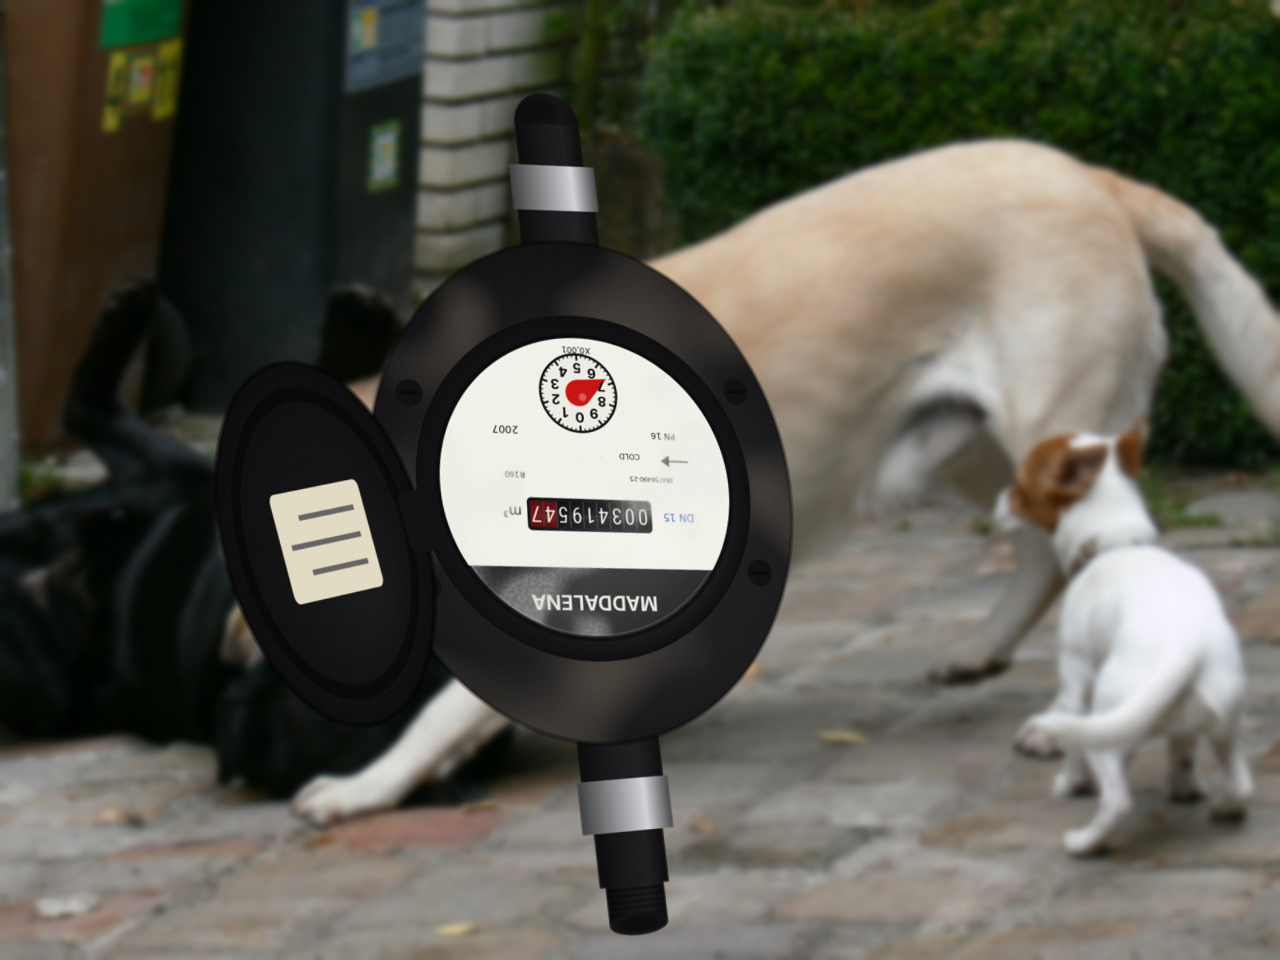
34195.476 m³
